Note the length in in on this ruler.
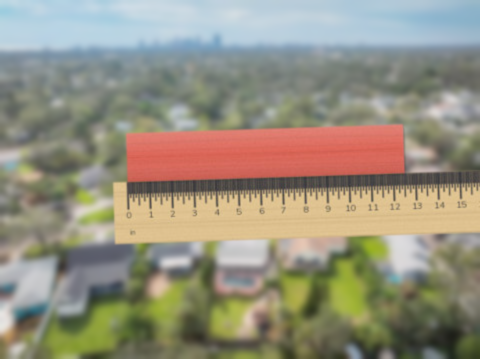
12.5 in
